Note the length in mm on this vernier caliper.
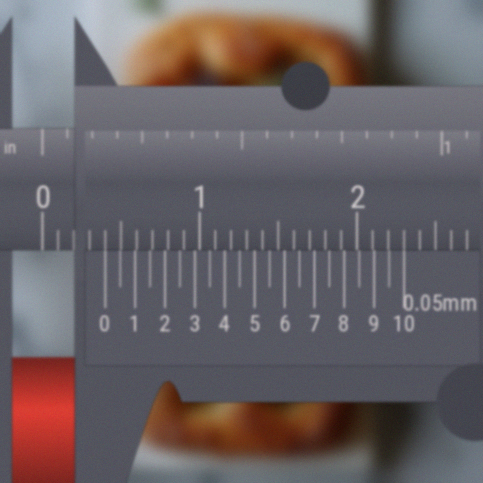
4.0 mm
